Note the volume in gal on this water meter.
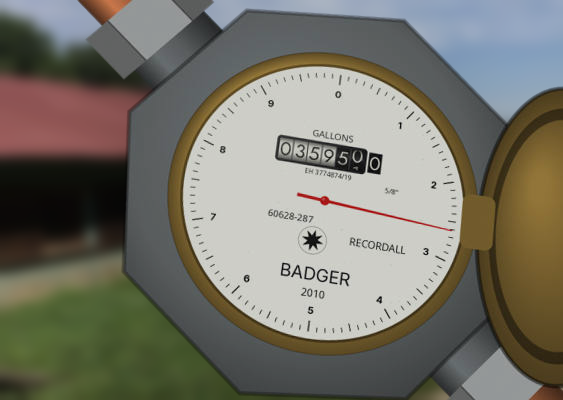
359502.6 gal
